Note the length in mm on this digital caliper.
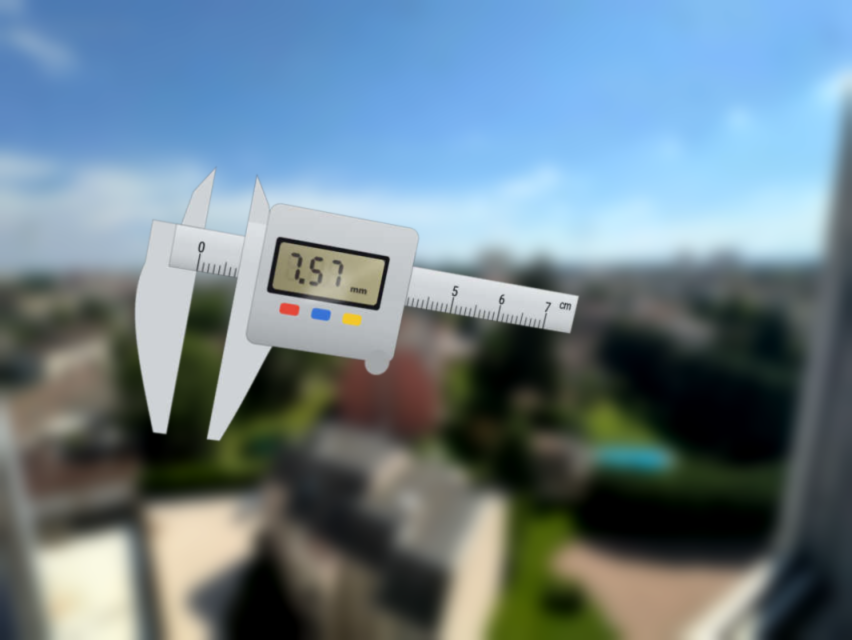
7.57 mm
